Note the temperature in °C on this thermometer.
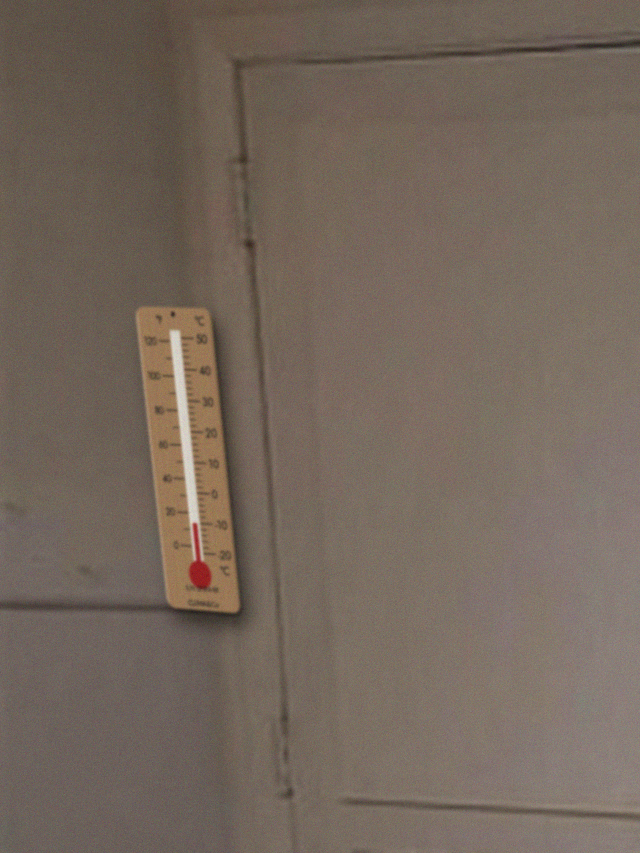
-10 °C
